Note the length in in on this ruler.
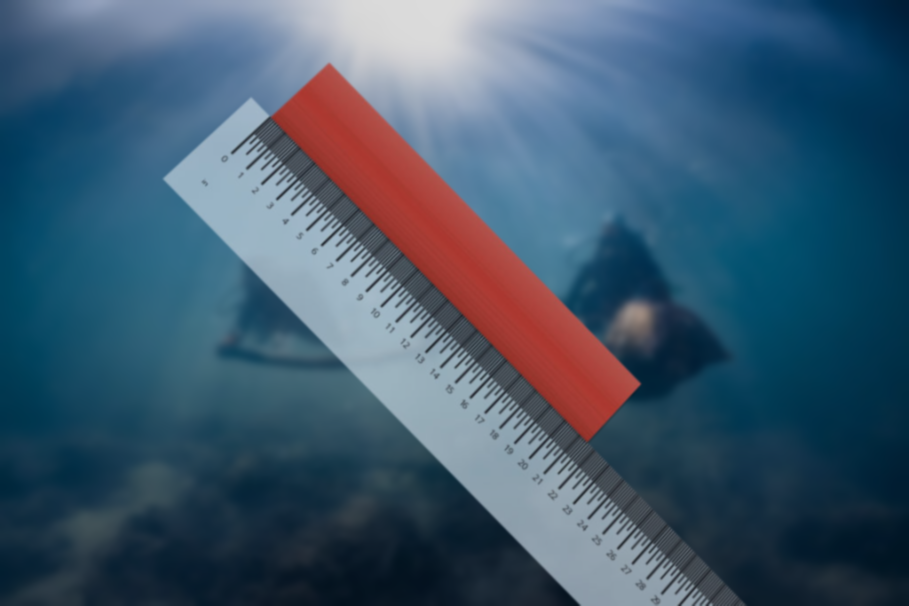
21.5 in
